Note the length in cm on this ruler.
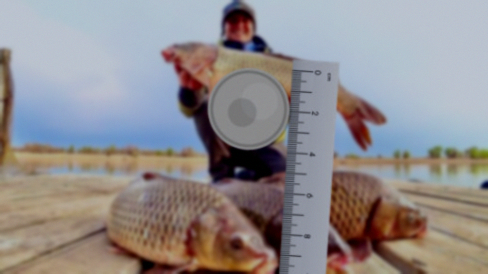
4 cm
